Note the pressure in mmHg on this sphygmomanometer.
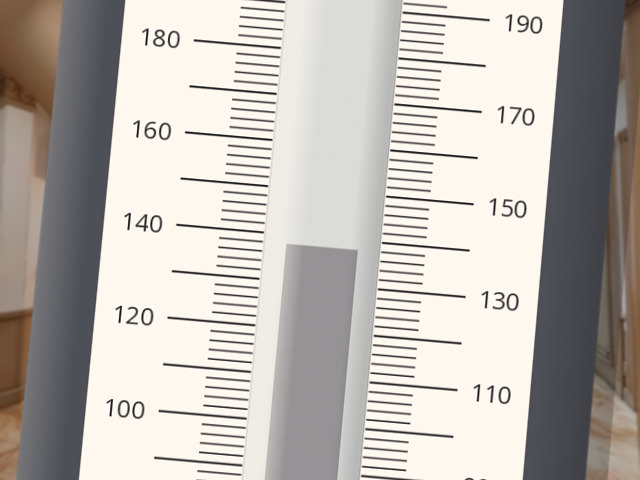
138 mmHg
